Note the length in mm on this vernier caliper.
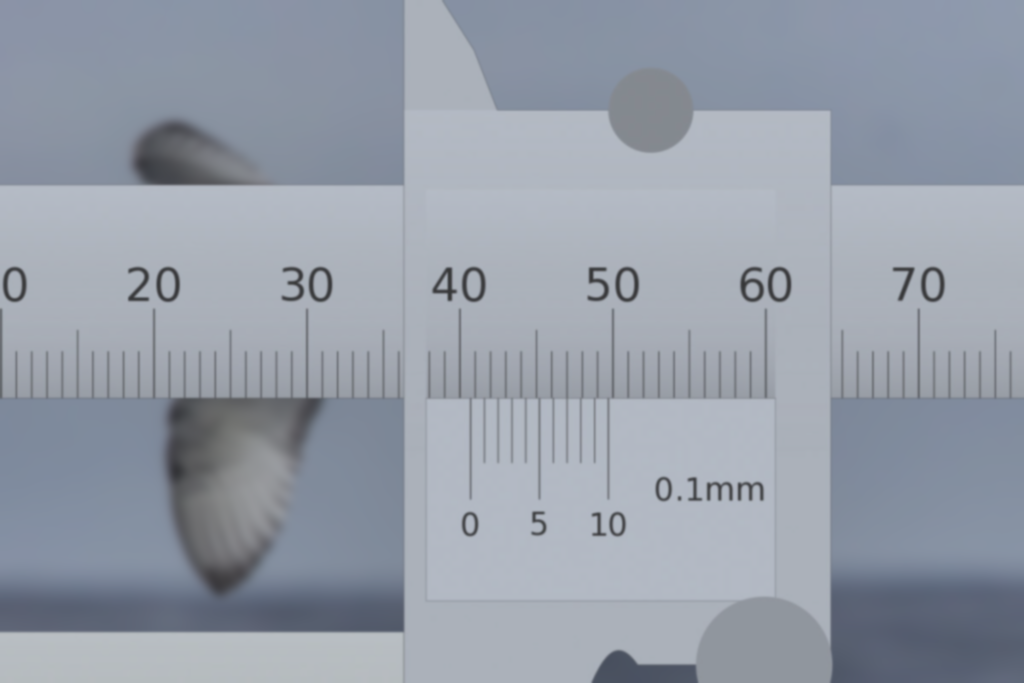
40.7 mm
